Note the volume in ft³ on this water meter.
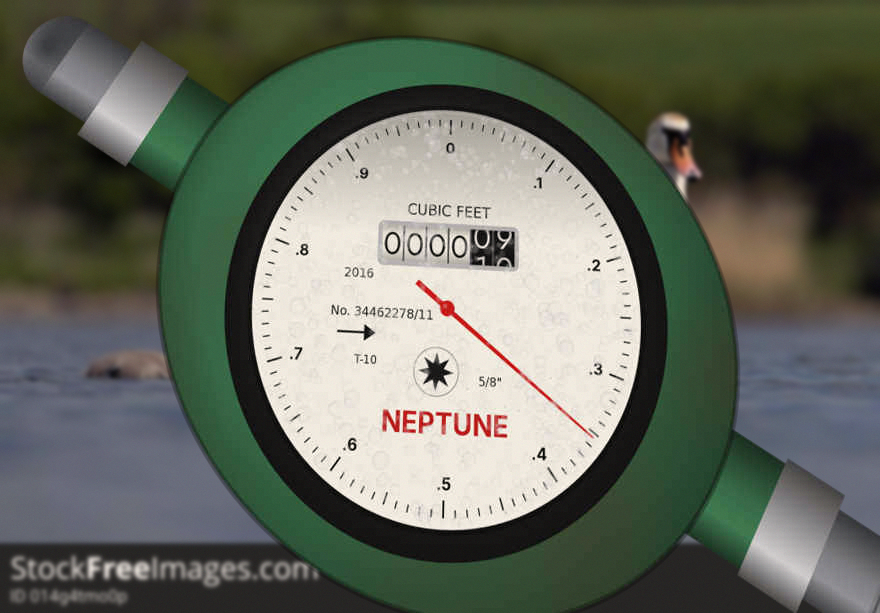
9.35 ft³
